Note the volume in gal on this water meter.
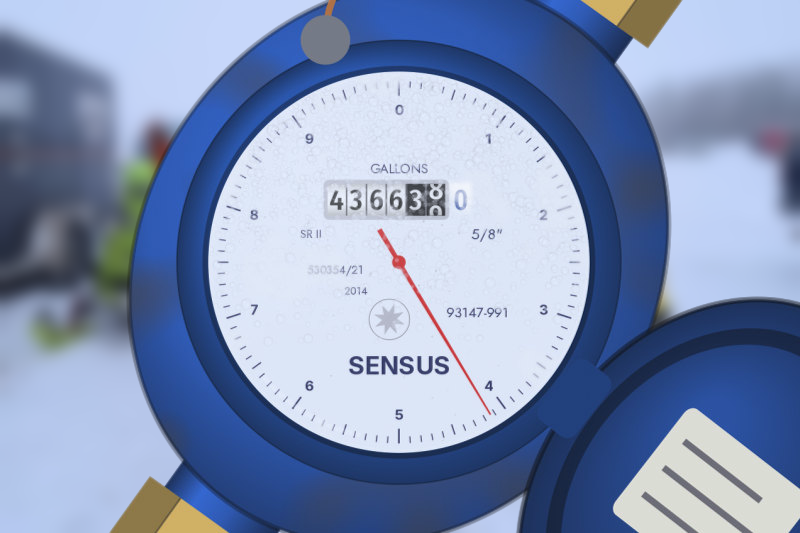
4366384.1 gal
